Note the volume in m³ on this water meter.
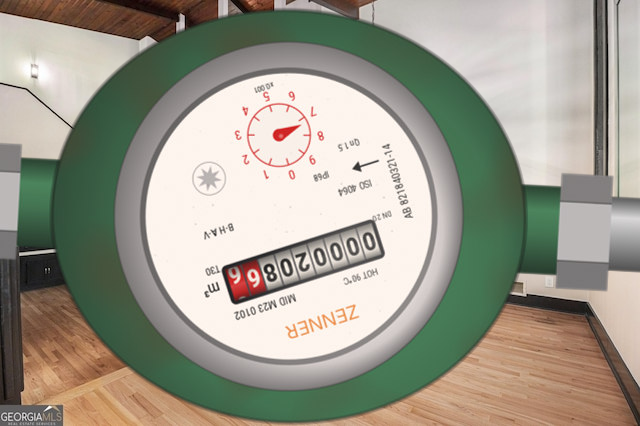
208.657 m³
